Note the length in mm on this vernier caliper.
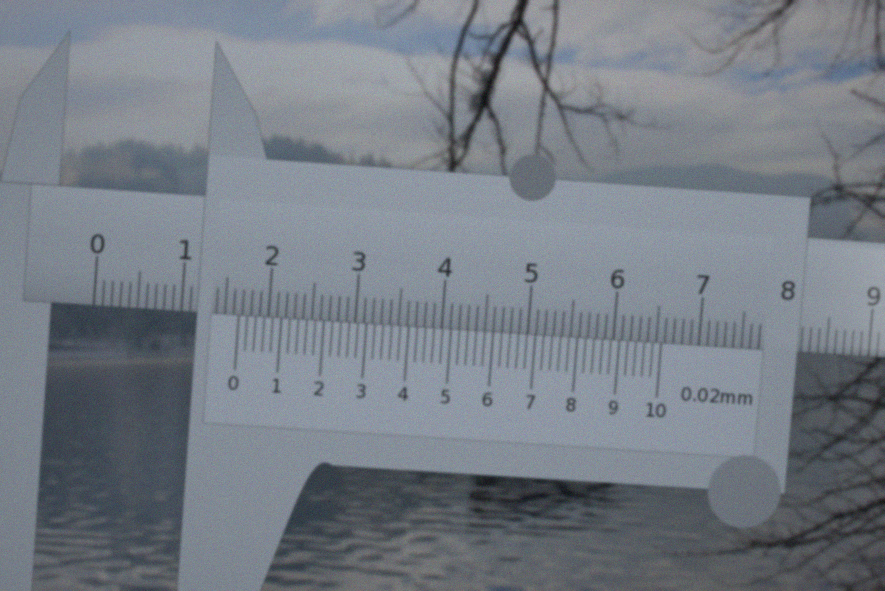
16.6 mm
